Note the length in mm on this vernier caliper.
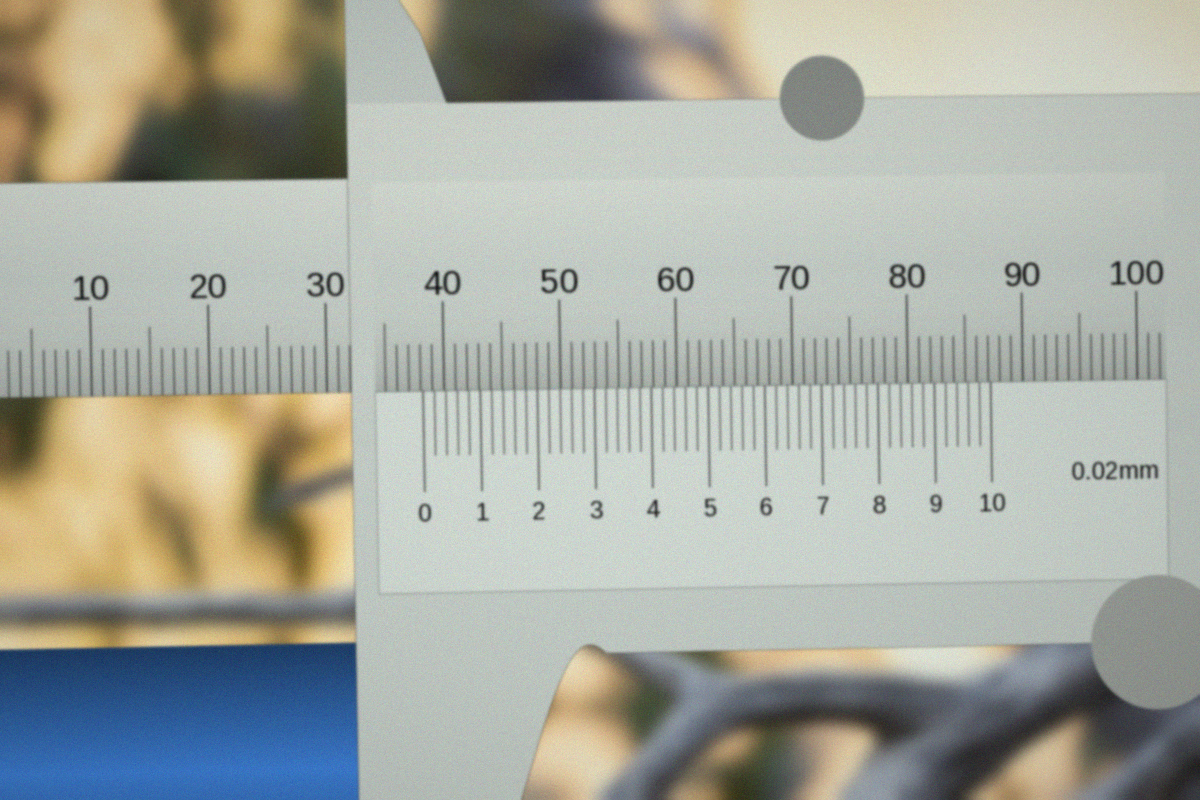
38.2 mm
